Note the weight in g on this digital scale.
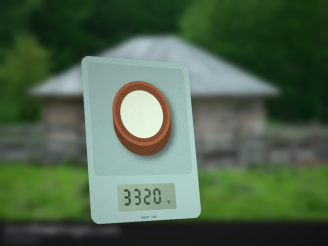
3320 g
